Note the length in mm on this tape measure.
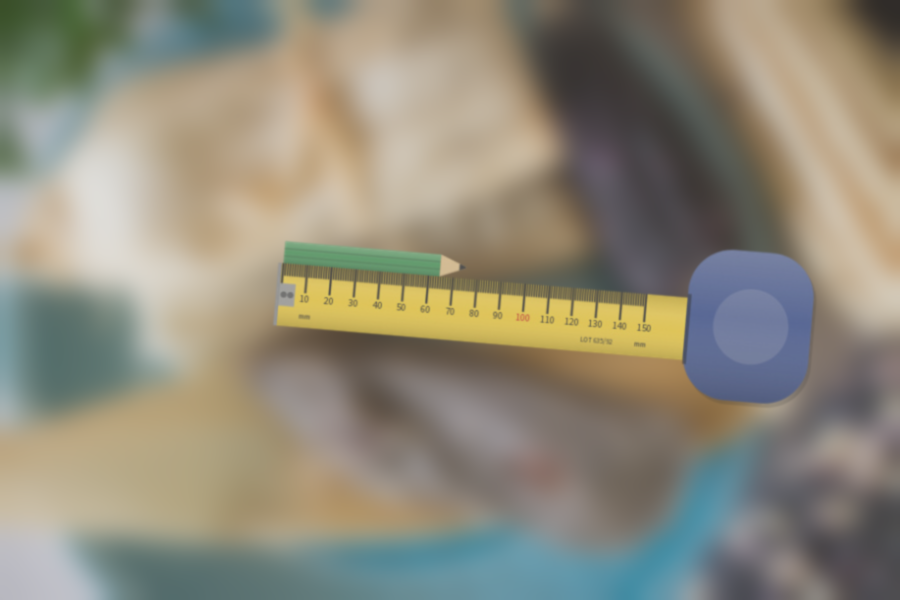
75 mm
